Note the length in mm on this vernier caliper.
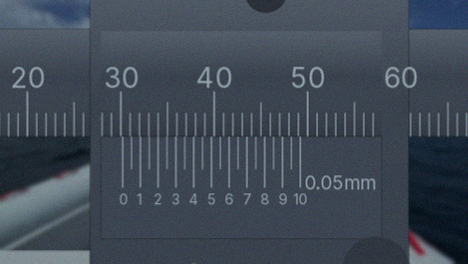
30.2 mm
